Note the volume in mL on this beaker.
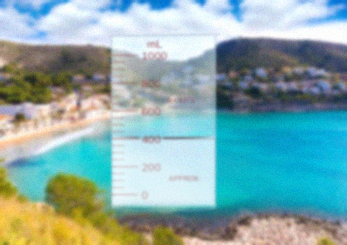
400 mL
